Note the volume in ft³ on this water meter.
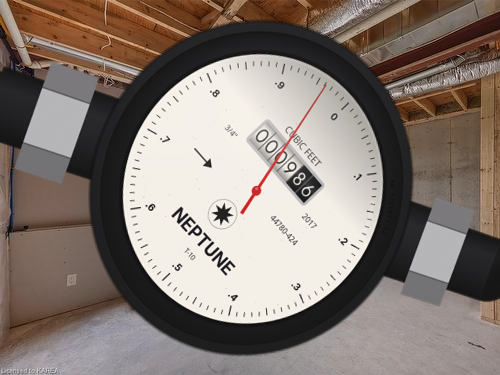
985.96 ft³
